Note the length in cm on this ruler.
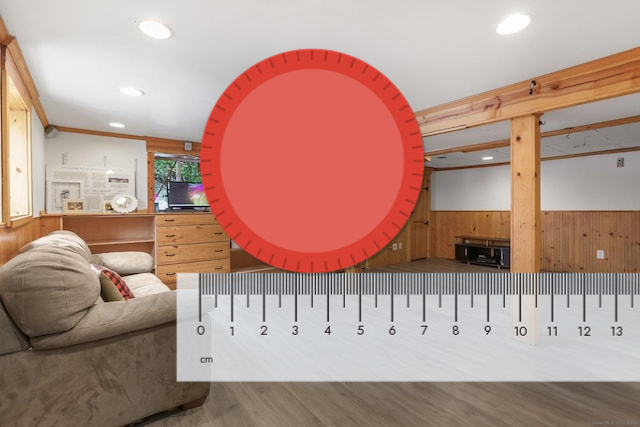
7 cm
